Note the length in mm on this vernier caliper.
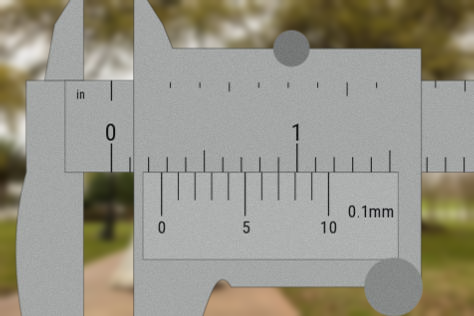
2.7 mm
